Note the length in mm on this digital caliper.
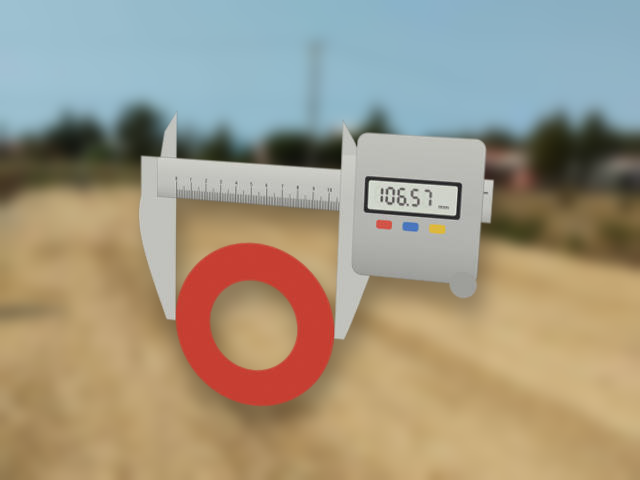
106.57 mm
